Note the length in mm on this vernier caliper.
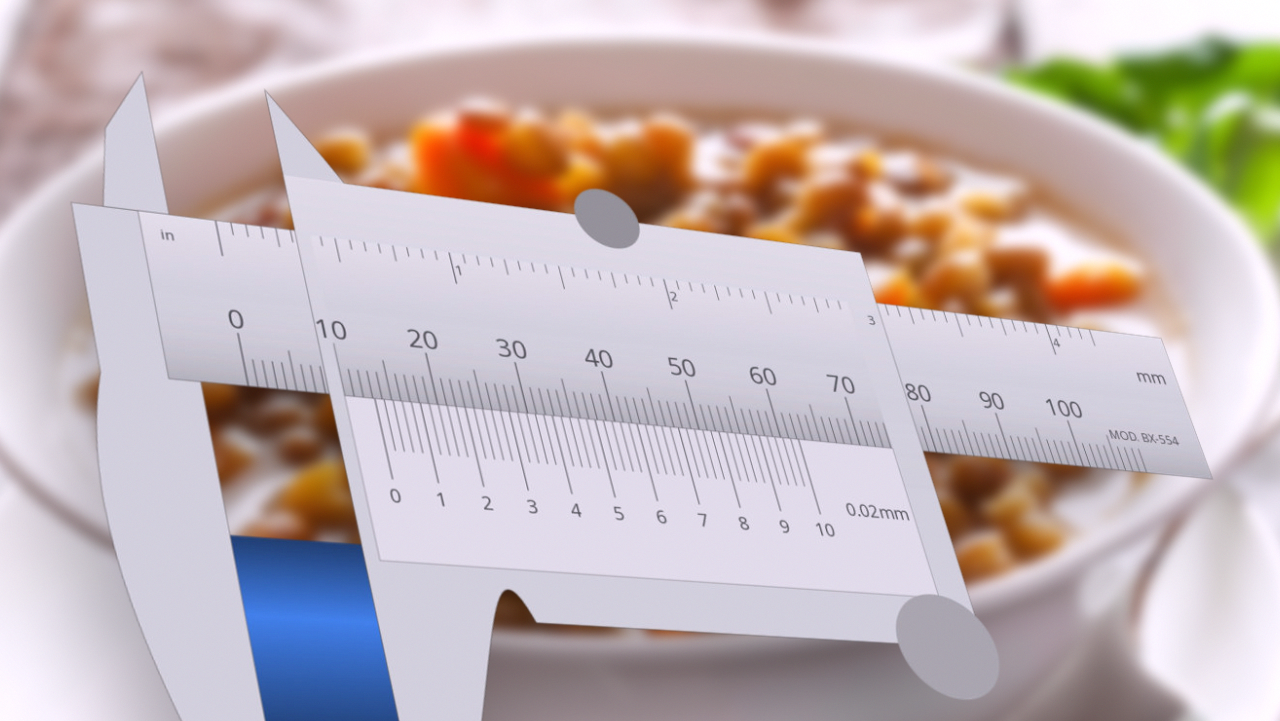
13.2 mm
